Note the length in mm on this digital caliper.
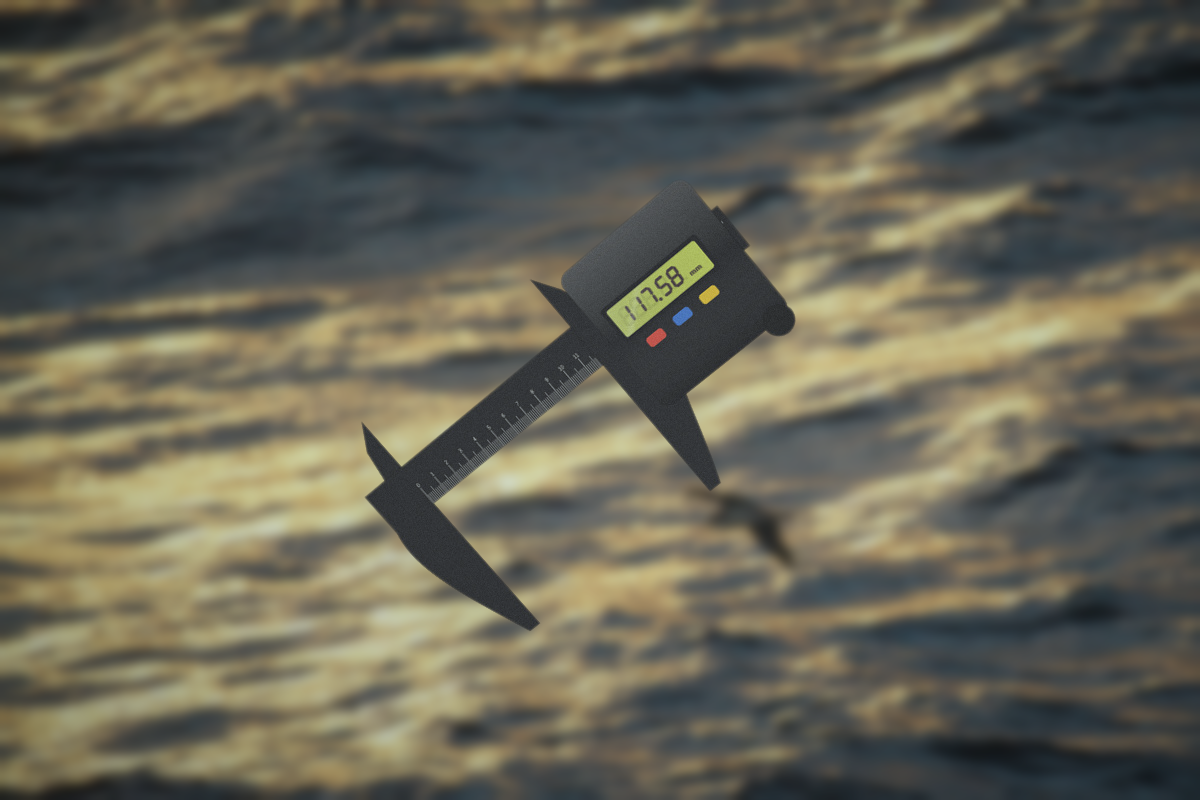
117.58 mm
